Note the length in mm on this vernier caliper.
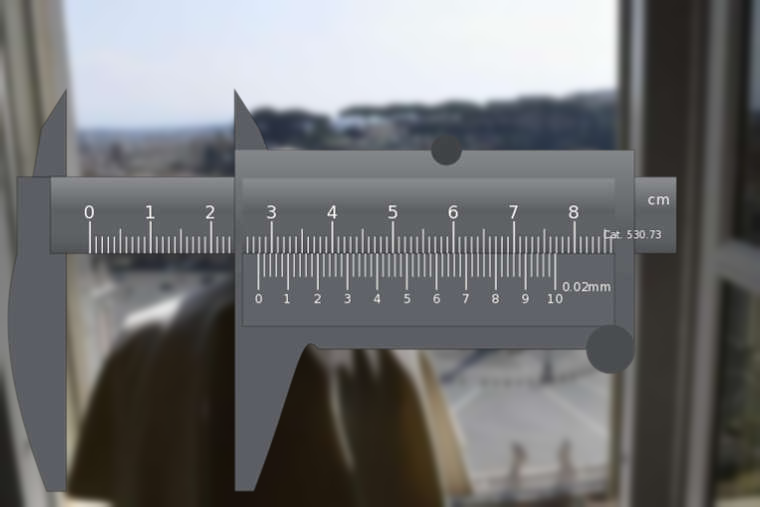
27.8 mm
